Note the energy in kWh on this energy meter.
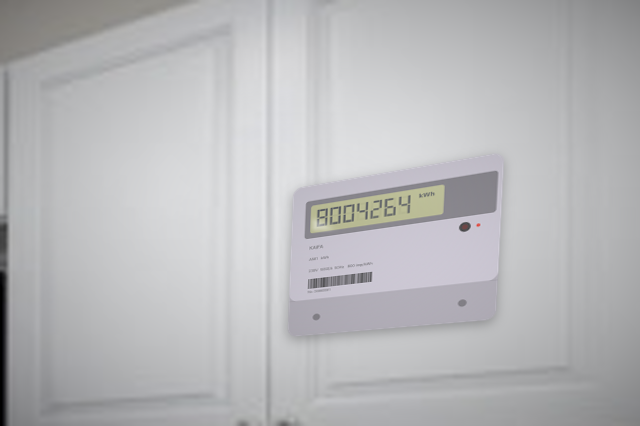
8004264 kWh
